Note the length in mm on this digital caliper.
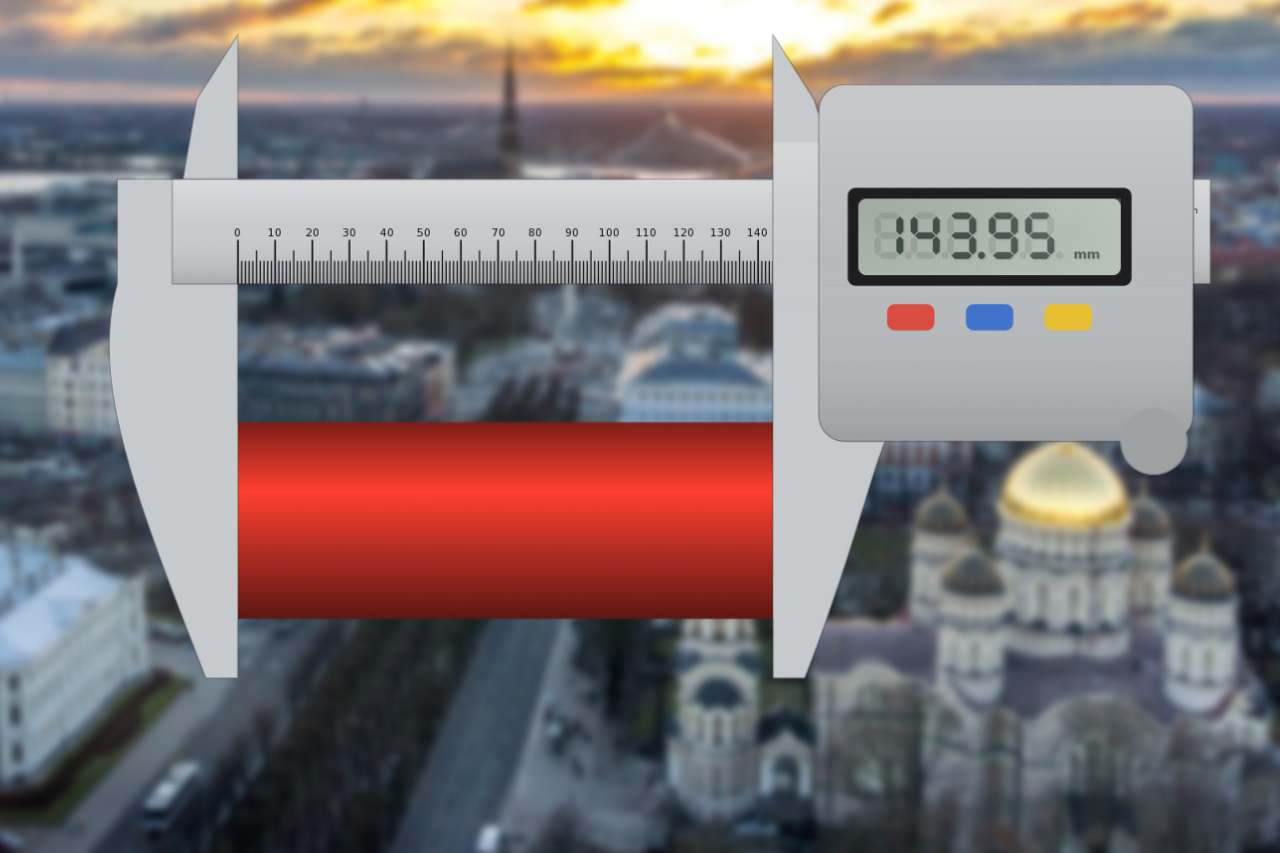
143.95 mm
